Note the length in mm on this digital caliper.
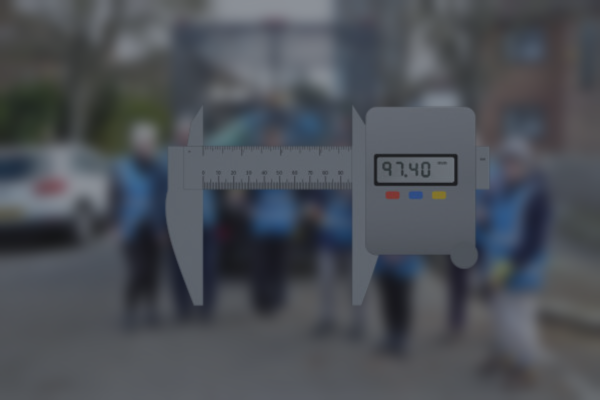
97.40 mm
